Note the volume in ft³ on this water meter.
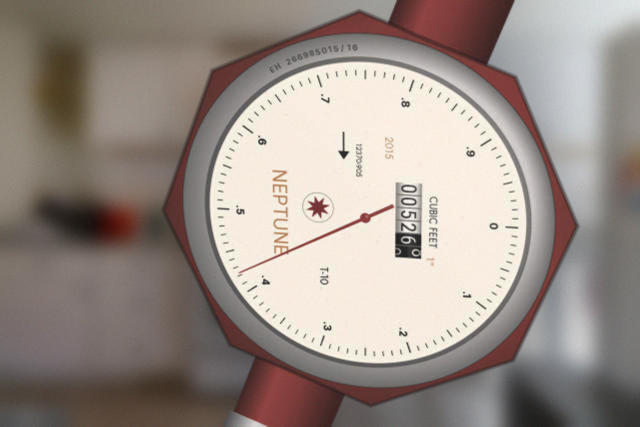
5268.42 ft³
